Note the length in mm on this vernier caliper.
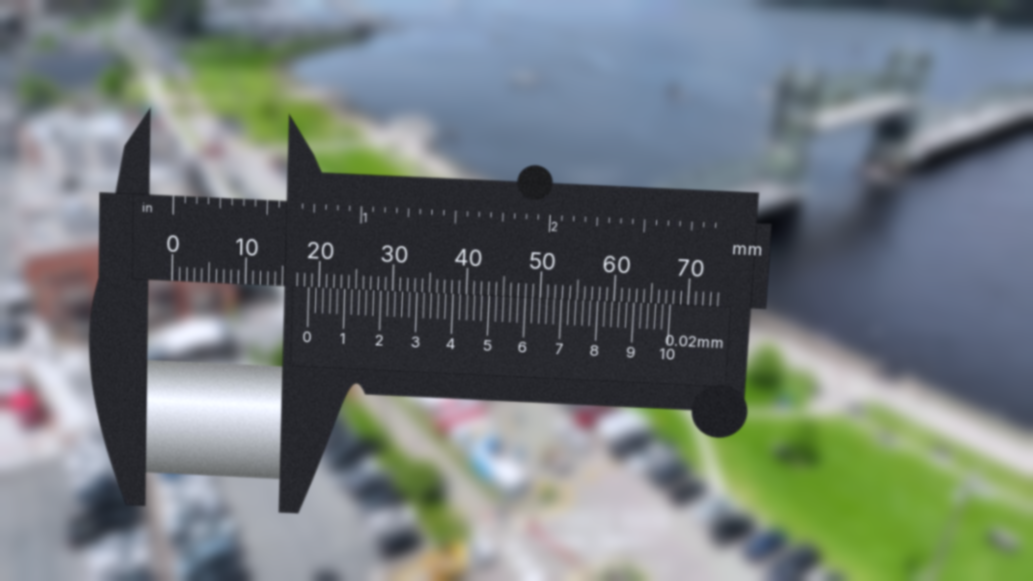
18.6 mm
